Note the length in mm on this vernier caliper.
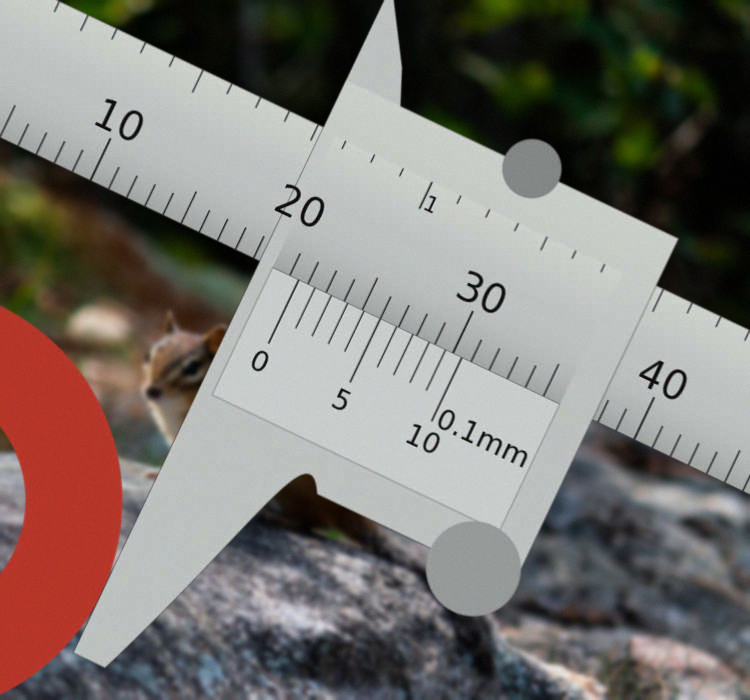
21.5 mm
